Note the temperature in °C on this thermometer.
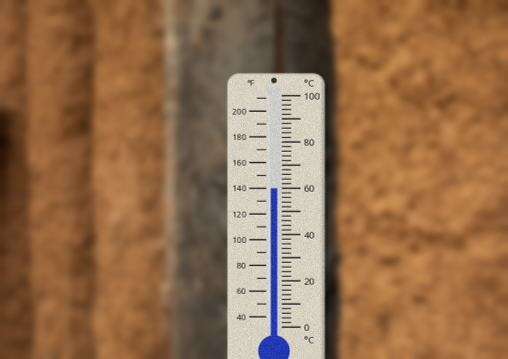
60 °C
